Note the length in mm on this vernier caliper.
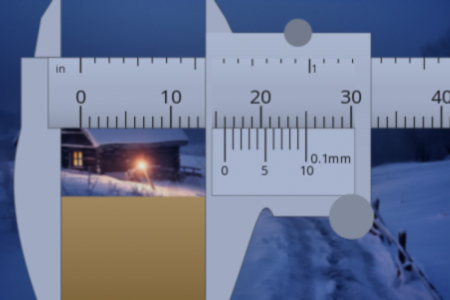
16.0 mm
